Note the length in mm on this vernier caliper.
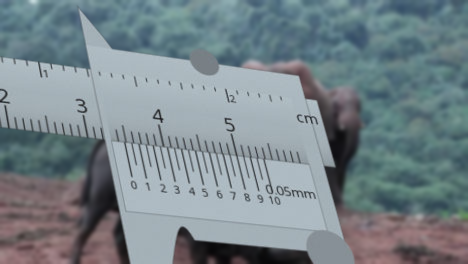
34.8 mm
